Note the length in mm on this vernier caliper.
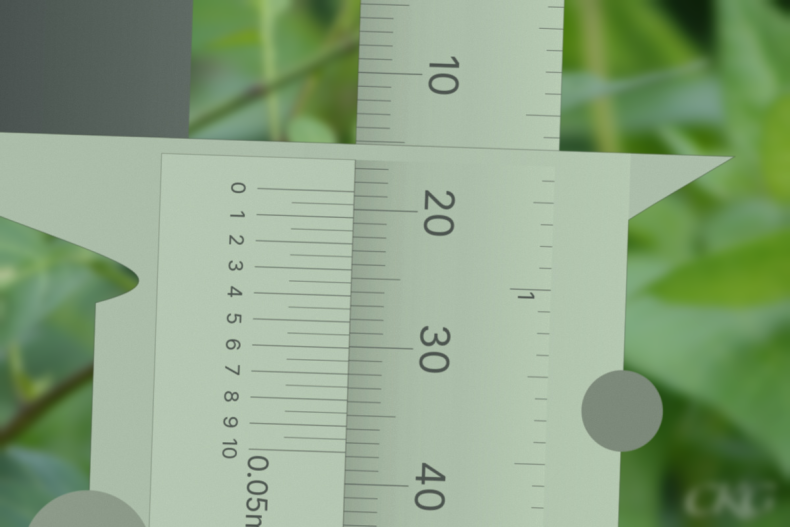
18.7 mm
